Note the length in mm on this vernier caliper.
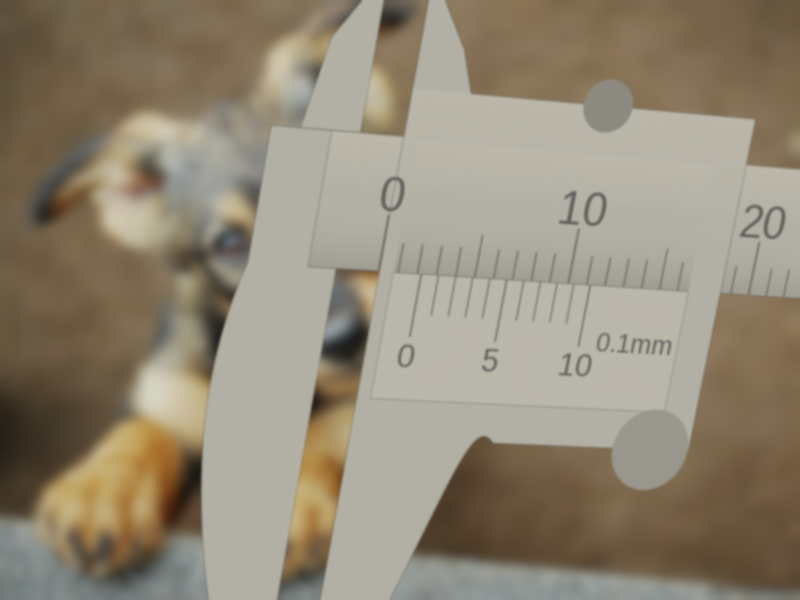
2.2 mm
